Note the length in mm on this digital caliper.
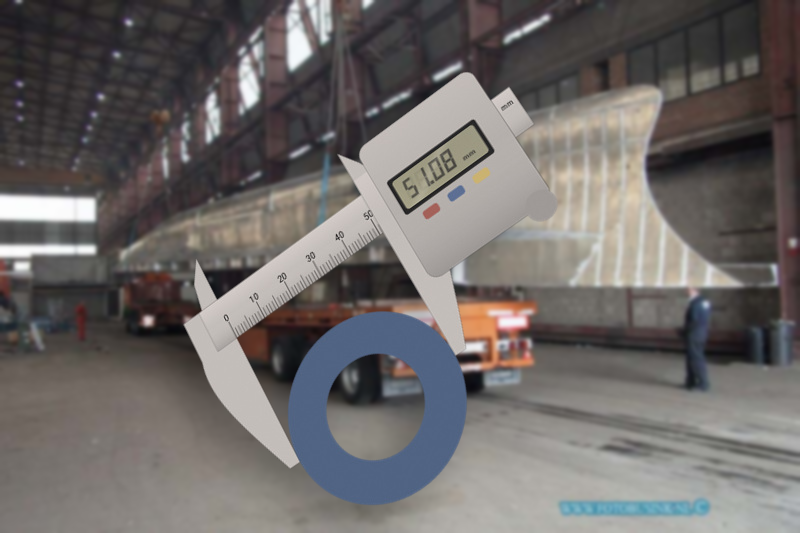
51.08 mm
